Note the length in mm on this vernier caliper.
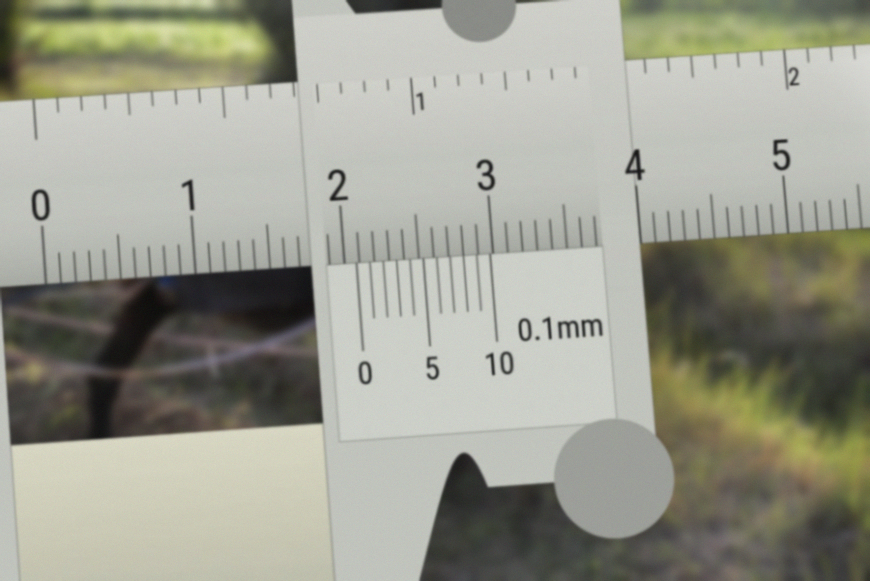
20.8 mm
